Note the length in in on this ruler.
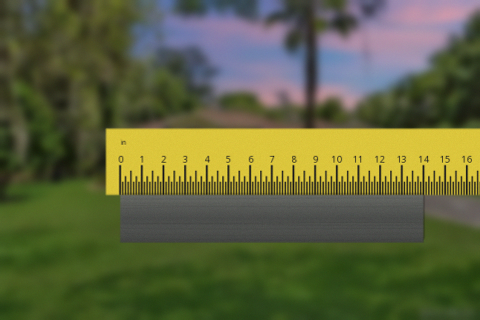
14 in
